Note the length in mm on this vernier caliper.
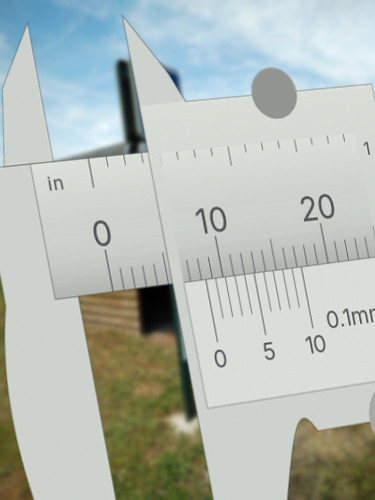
8.4 mm
